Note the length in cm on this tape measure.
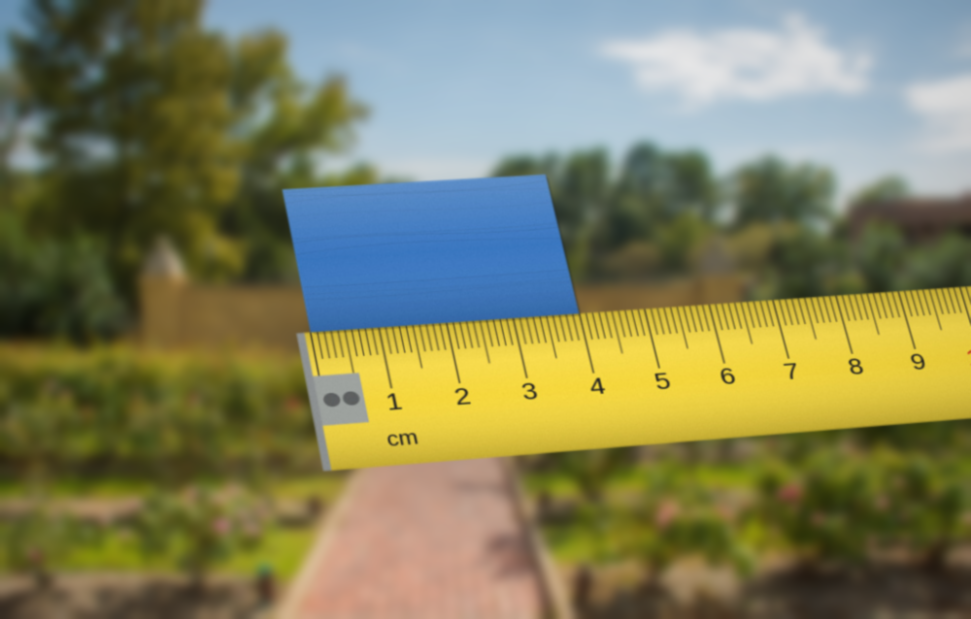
4 cm
